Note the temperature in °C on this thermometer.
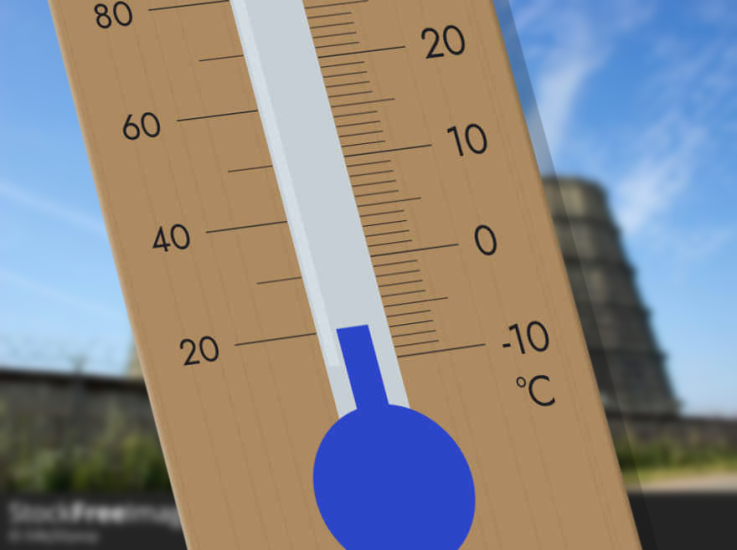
-6.5 °C
